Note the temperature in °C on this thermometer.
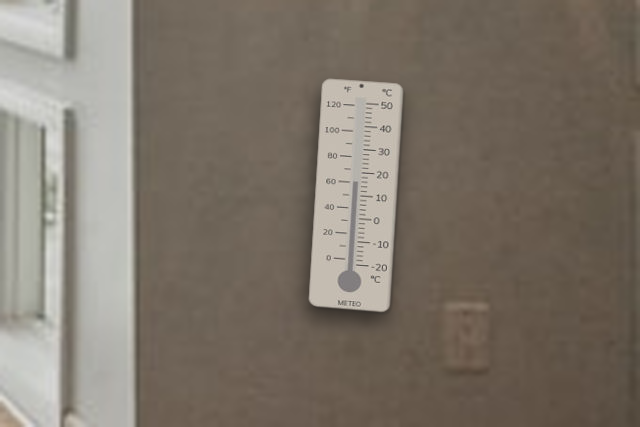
16 °C
